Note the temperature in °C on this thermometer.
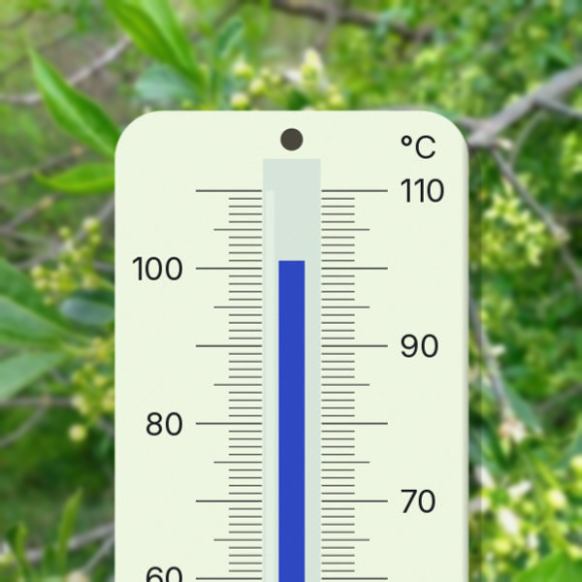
101 °C
